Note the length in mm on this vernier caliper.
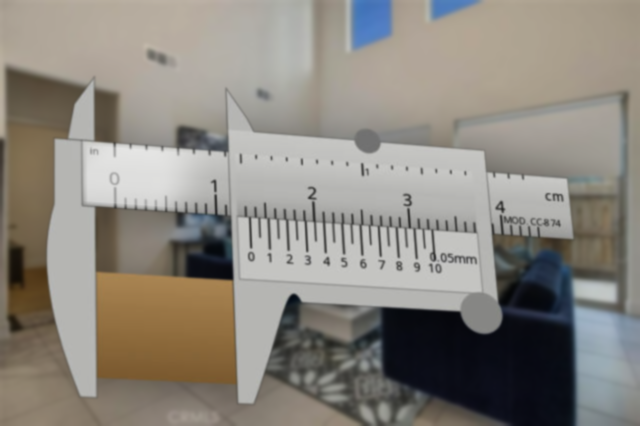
13.4 mm
